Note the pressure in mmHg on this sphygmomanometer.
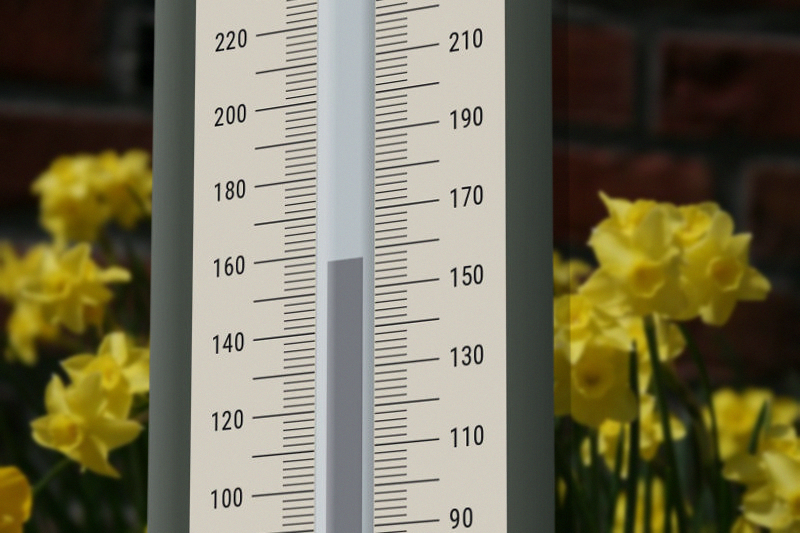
158 mmHg
